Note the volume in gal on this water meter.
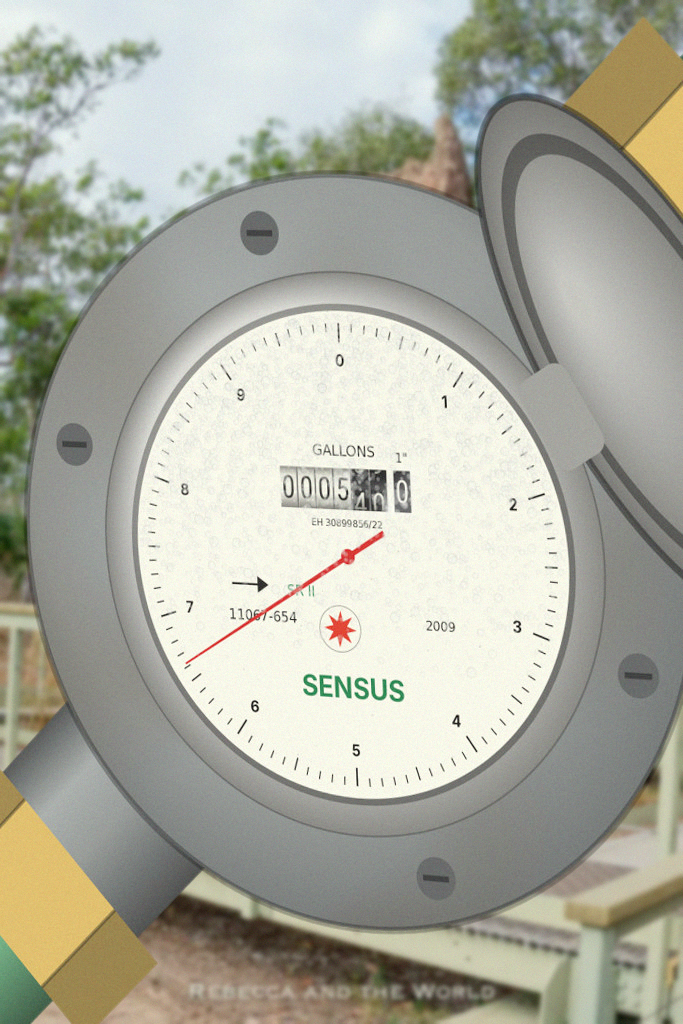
5396.6 gal
